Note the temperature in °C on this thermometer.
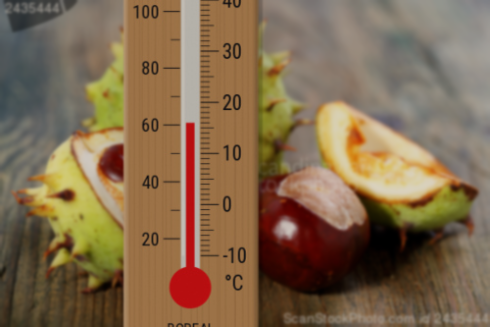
16 °C
